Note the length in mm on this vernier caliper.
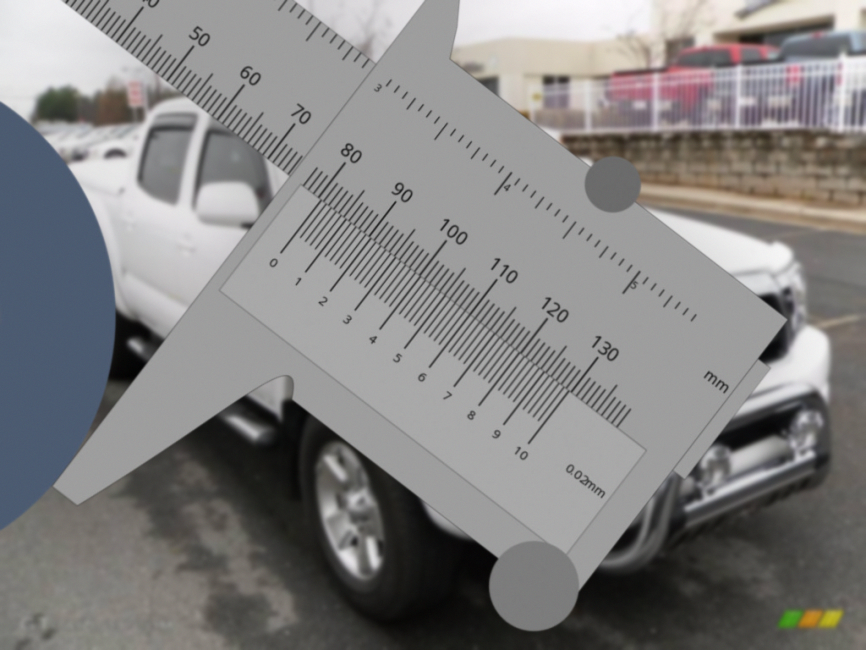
80.6 mm
